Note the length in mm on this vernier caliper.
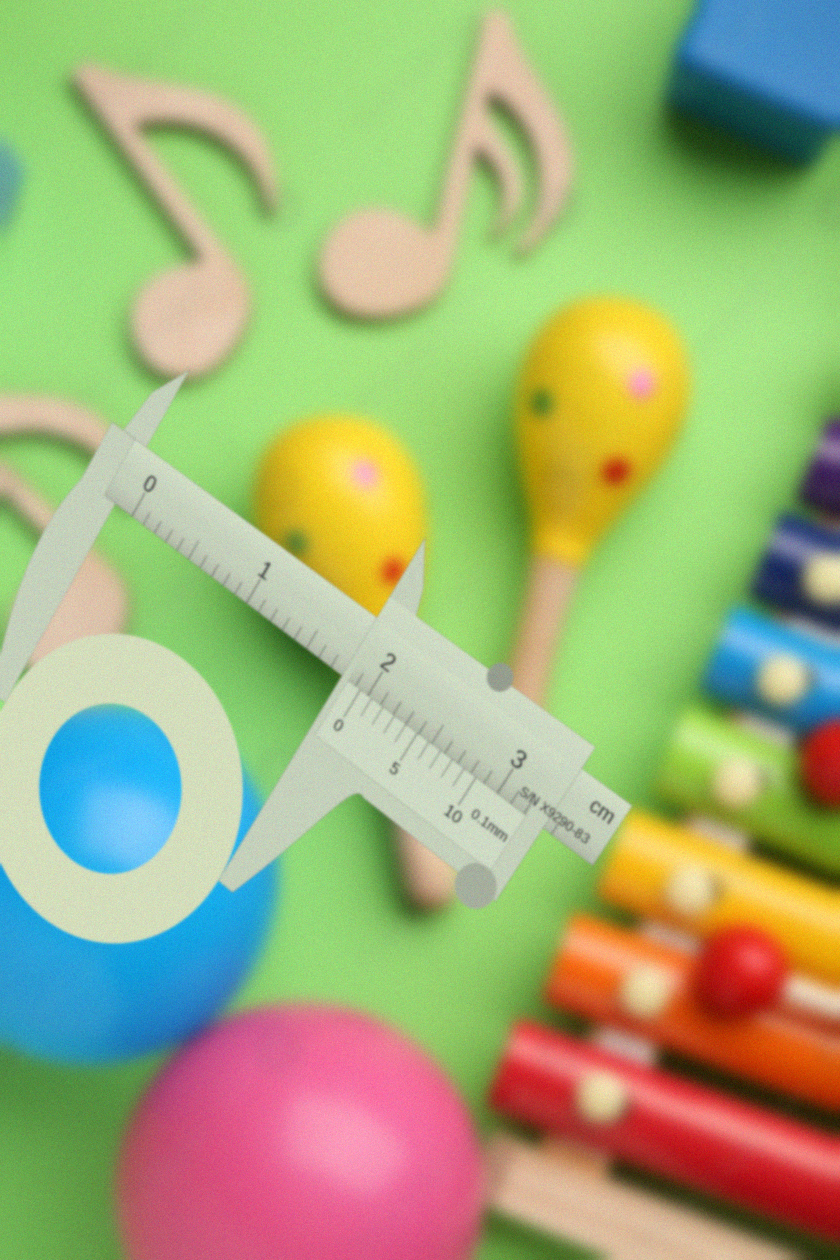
19.4 mm
